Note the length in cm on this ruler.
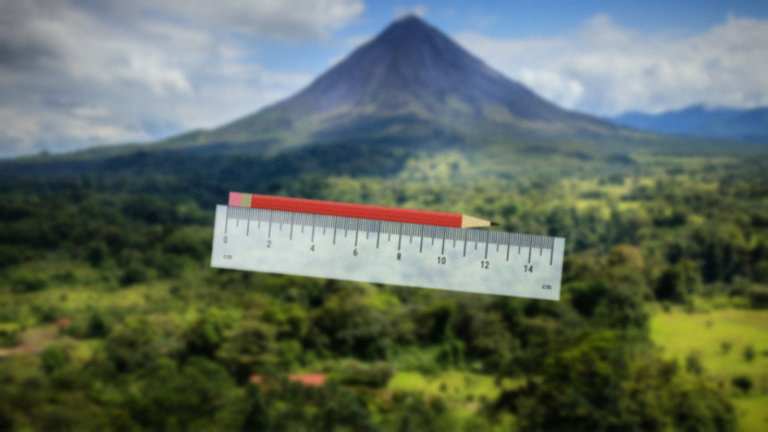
12.5 cm
